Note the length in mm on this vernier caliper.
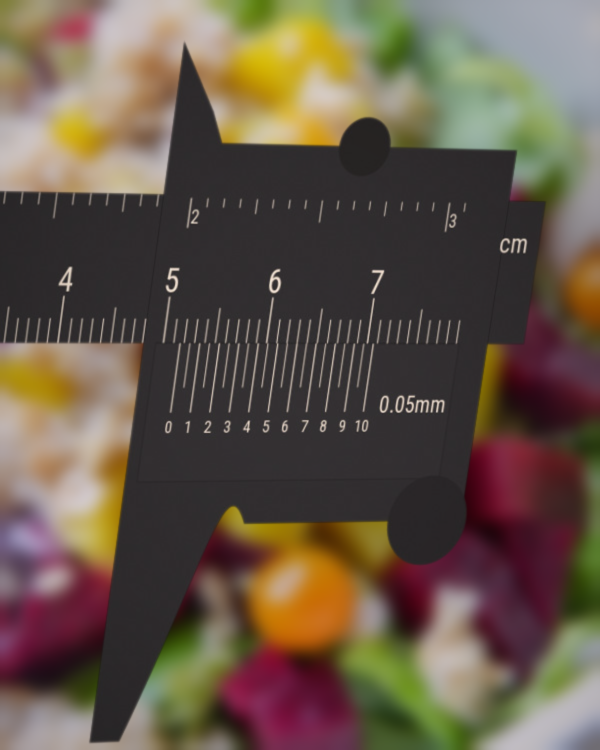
51.6 mm
